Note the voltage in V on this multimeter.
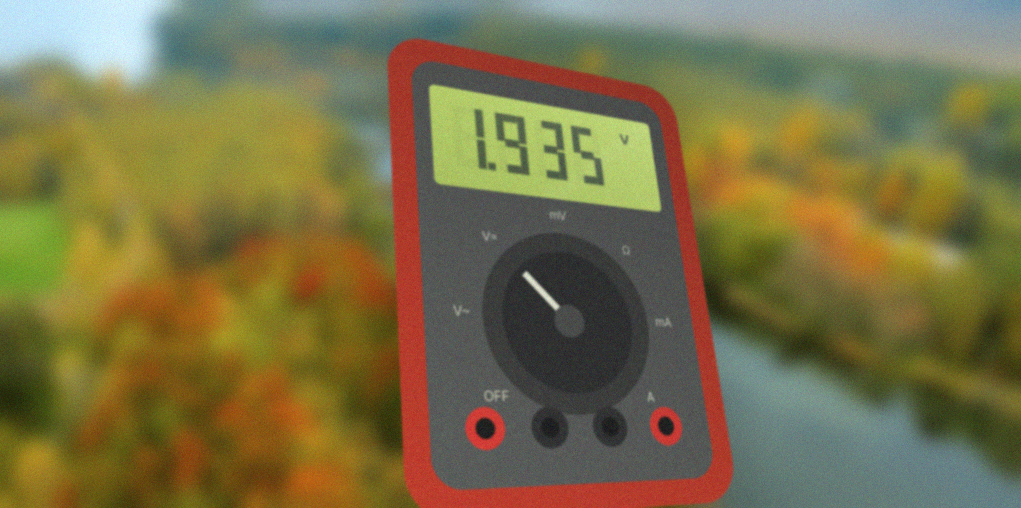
1.935 V
